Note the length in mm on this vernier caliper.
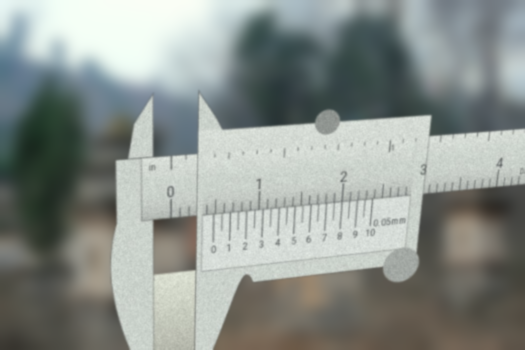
4.8 mm
